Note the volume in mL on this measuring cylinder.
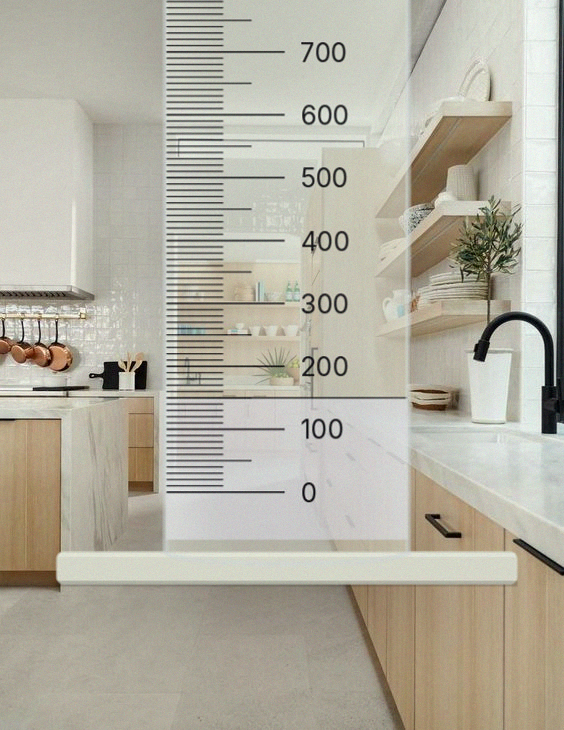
150 mL
